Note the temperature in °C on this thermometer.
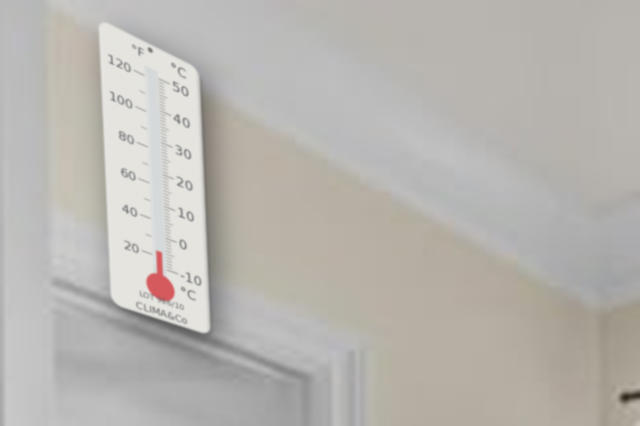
-5 °C
